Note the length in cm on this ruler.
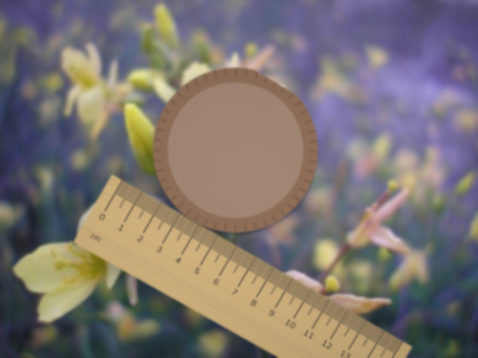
7.5 cm
